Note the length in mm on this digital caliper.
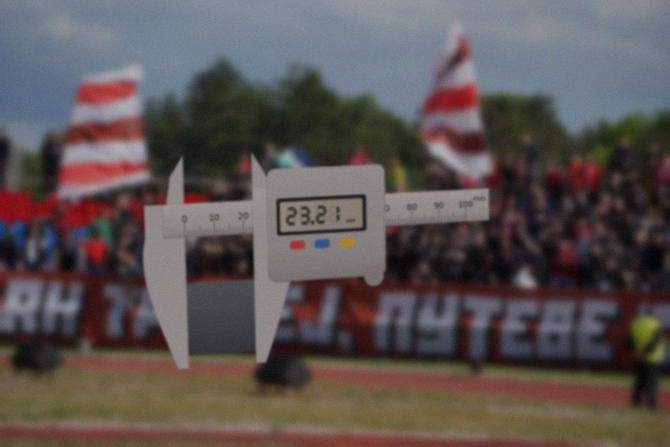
23.21 mm
